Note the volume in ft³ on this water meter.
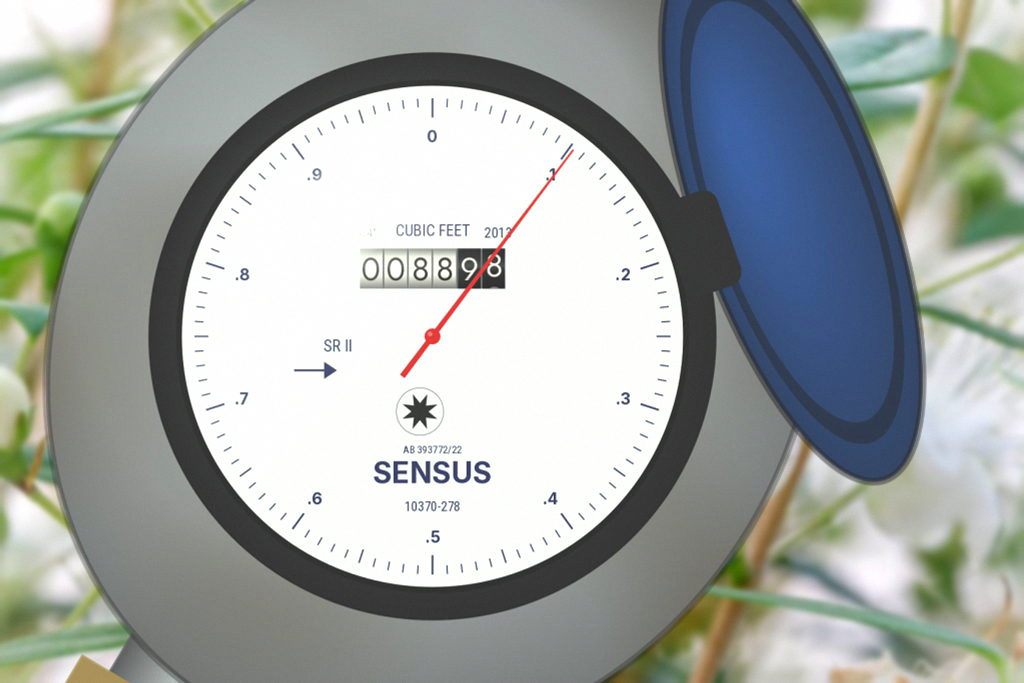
8898.10 ft³
